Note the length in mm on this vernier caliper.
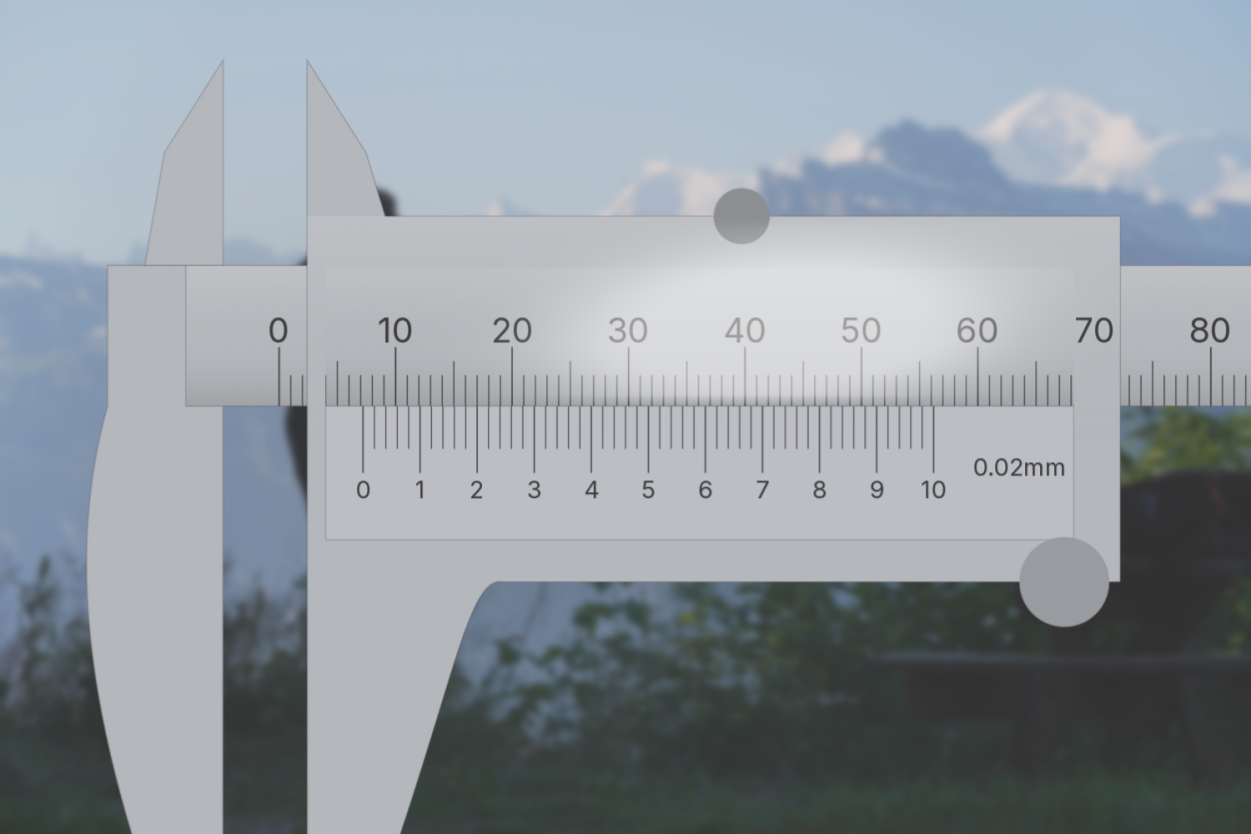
7.2 mm
